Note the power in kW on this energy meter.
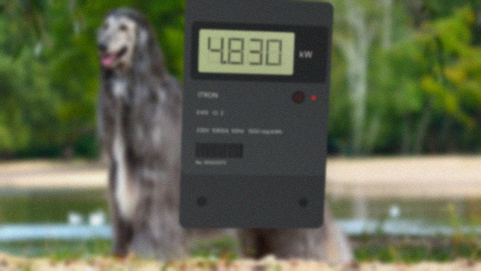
4.830 kW
